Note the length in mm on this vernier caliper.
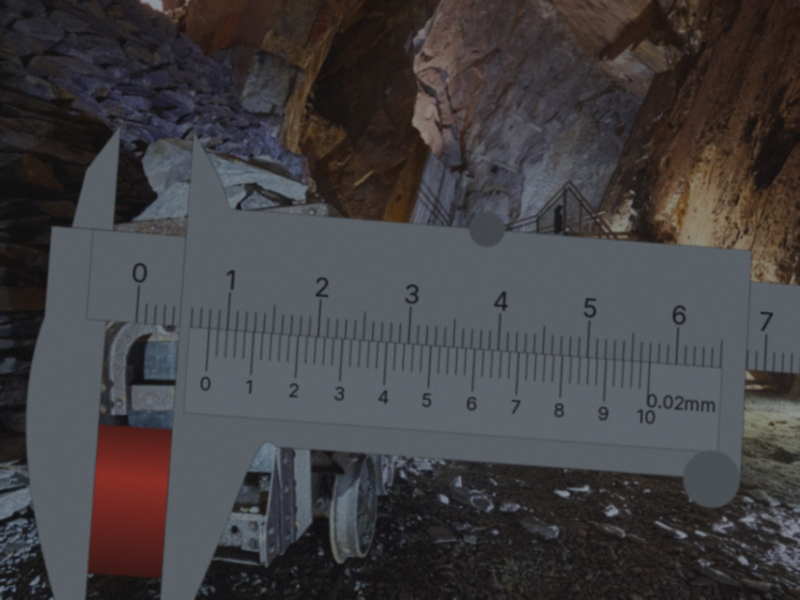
8.0 mm
